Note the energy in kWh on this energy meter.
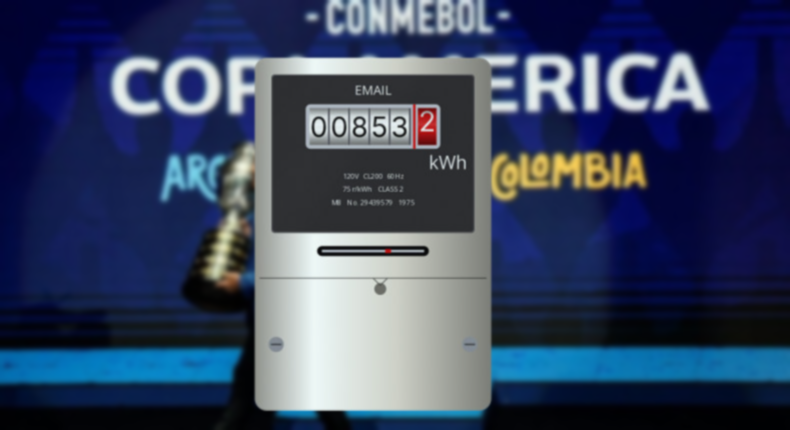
853.2 kWh
